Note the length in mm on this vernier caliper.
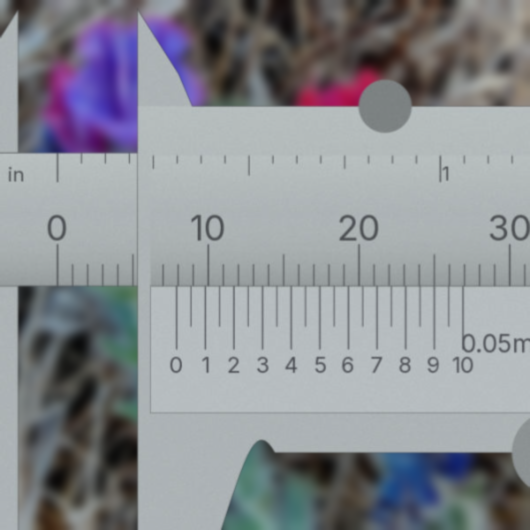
7.9 mm
